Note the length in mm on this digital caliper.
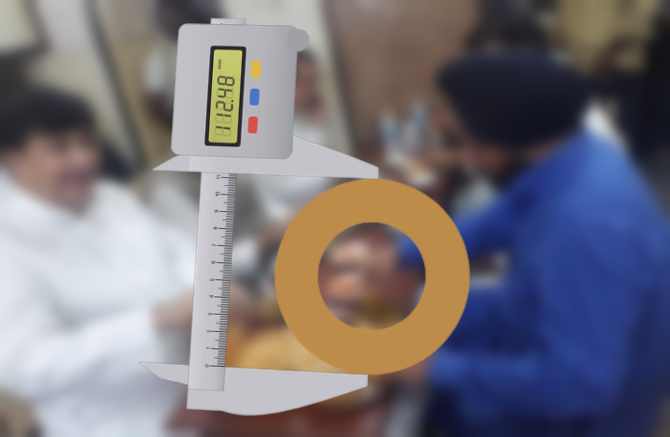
112.48 mm
